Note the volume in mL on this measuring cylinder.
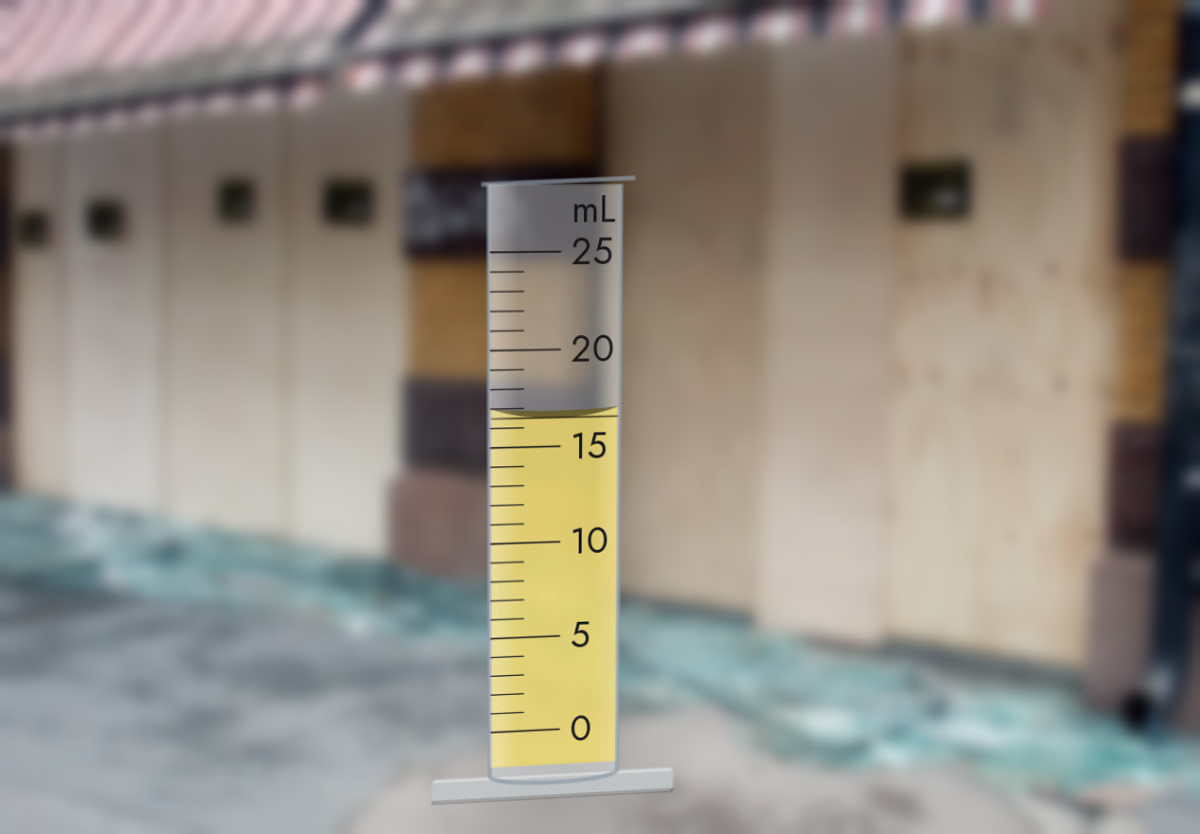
16.5 mL
